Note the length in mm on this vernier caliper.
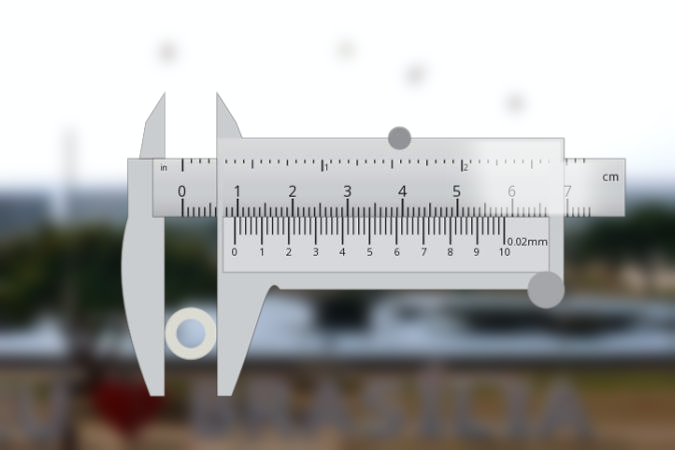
9.5 mm
